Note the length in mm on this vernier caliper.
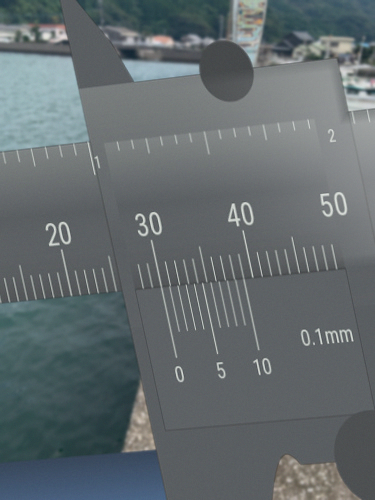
30.0 mm
